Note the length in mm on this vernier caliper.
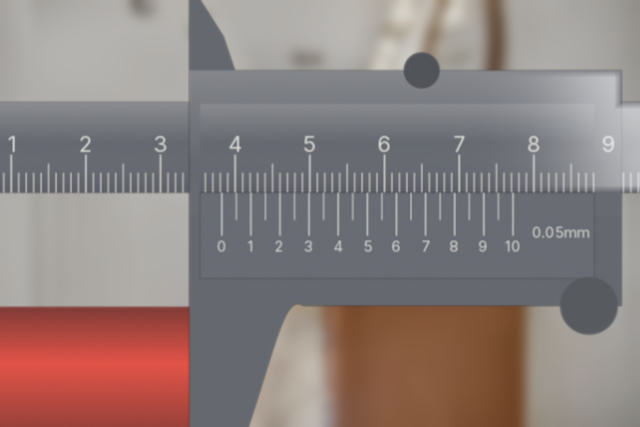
38.2 mm
